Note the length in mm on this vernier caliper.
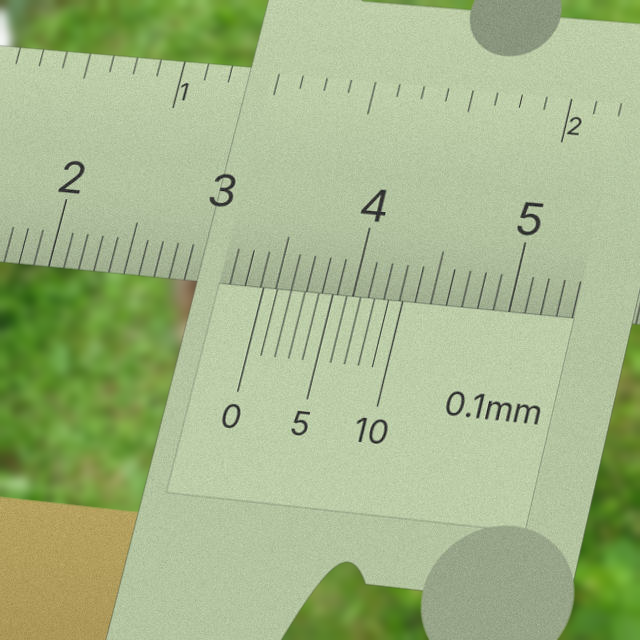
34.2 mm
